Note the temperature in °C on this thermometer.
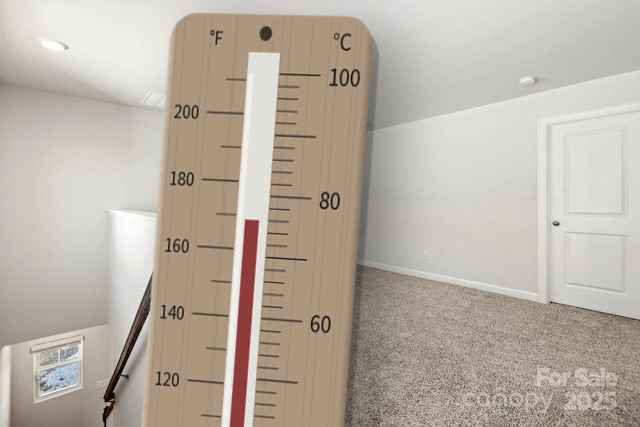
76 °C
